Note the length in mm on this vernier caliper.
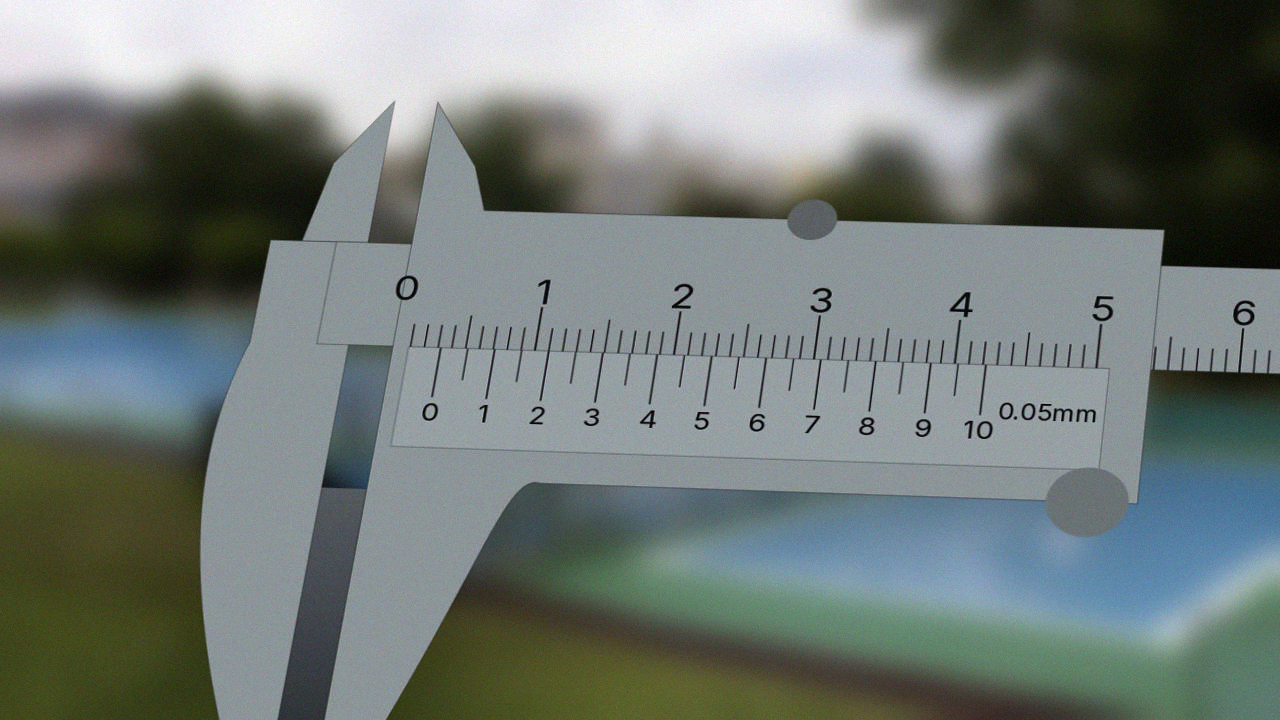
3.2 mm
